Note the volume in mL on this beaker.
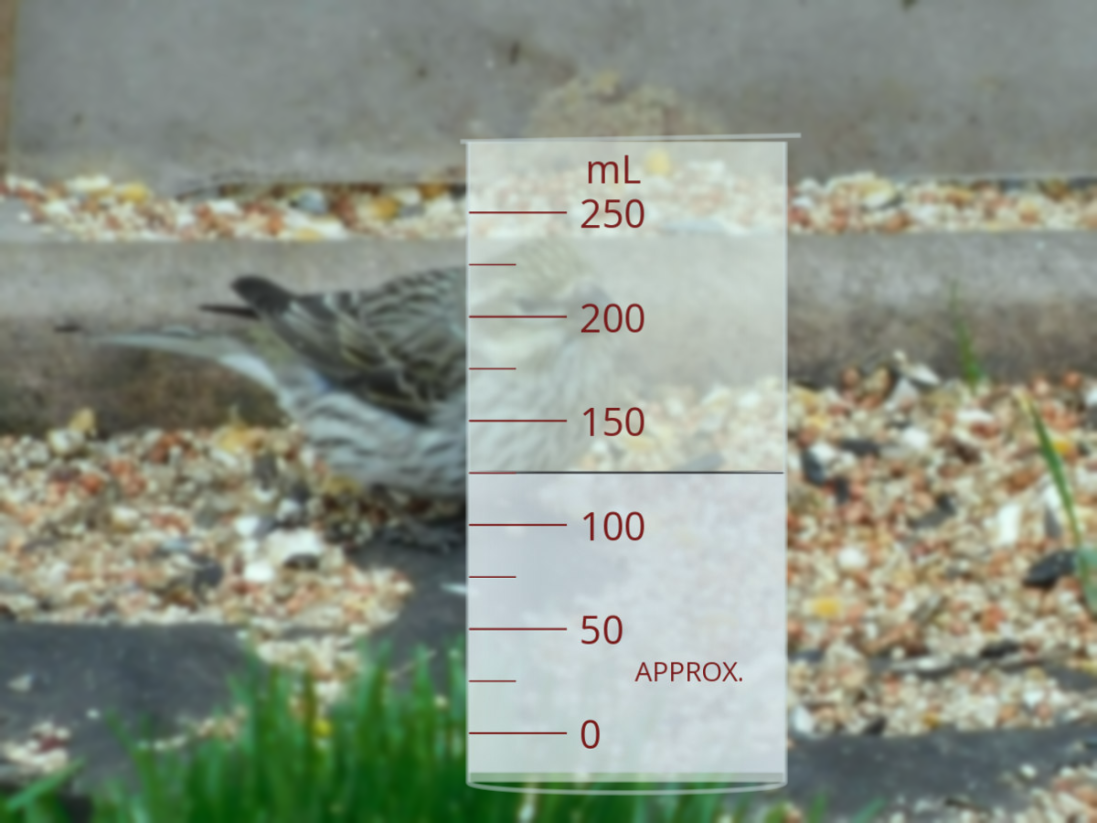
125 mL
